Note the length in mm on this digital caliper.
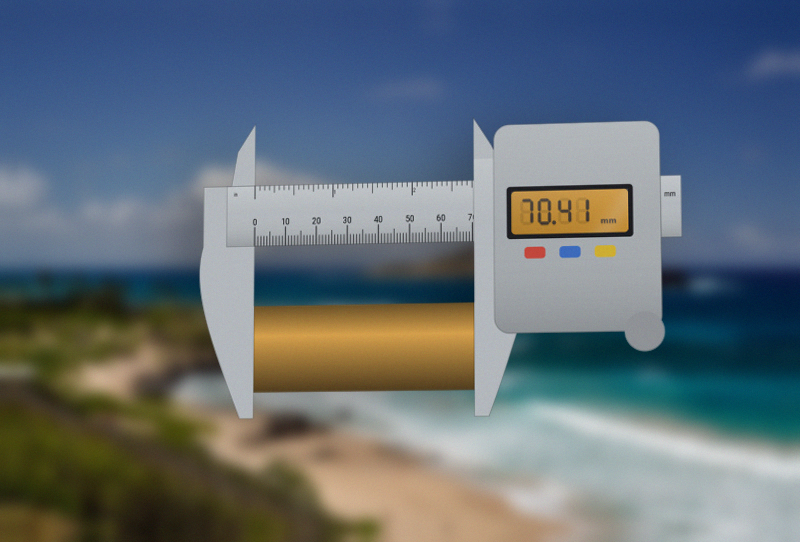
70.41 mm
